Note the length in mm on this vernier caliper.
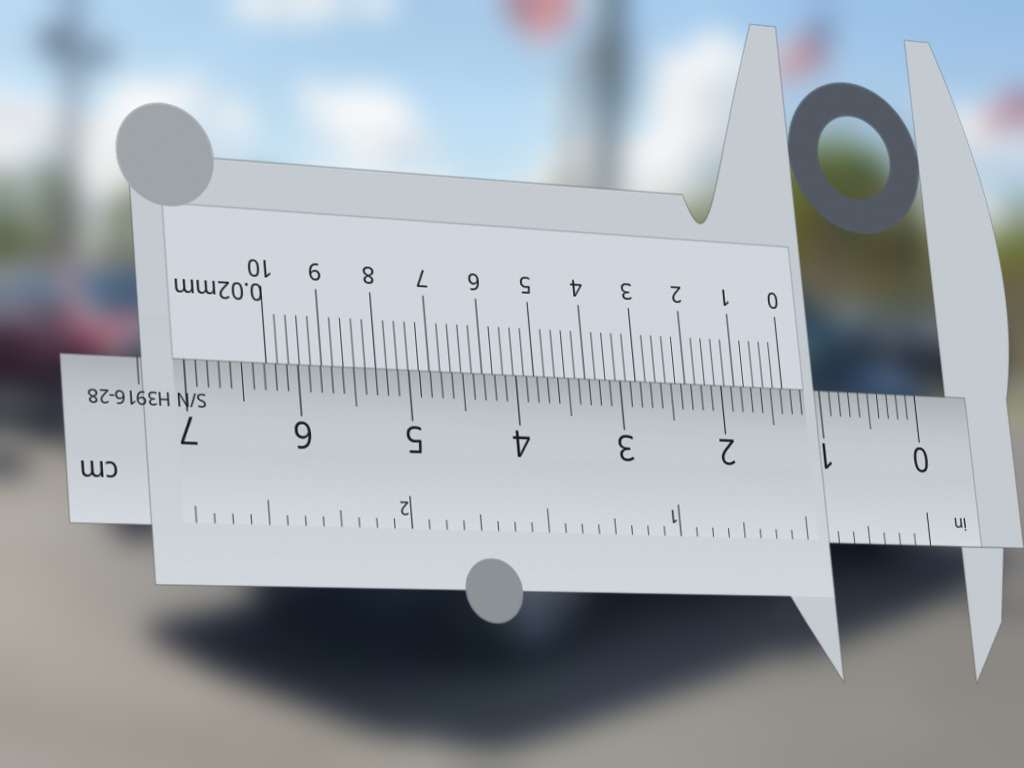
13.8 mm
